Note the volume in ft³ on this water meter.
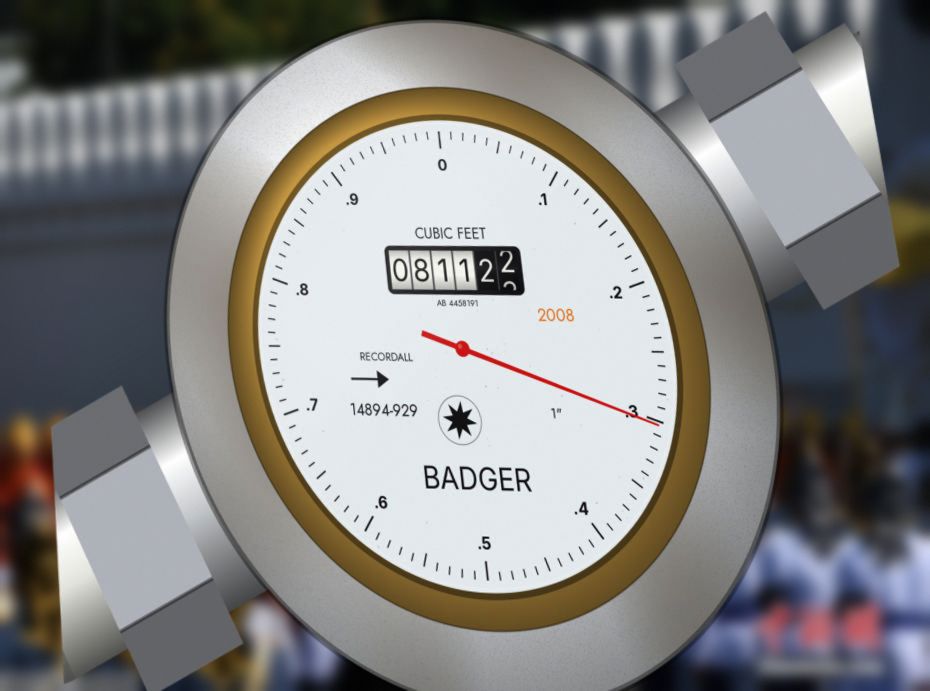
81122.30 ft³
